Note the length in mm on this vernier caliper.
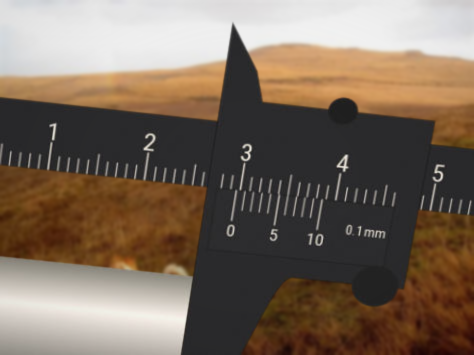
29.6 mm
